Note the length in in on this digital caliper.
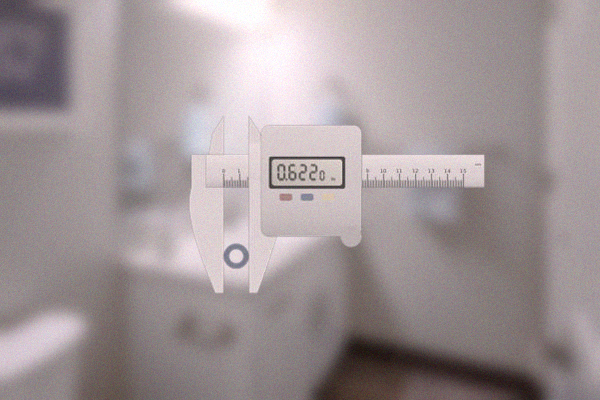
0.6220 in
